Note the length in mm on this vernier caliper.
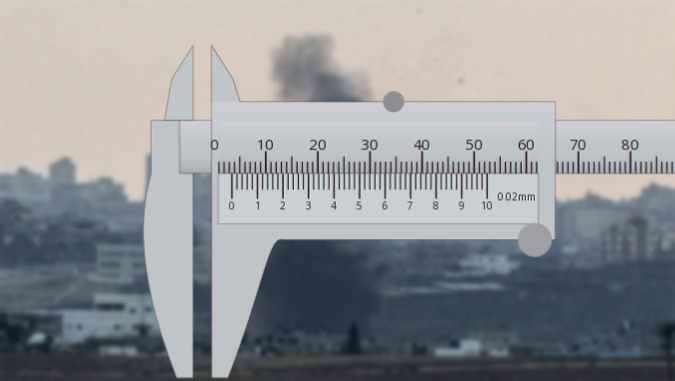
3.5 mm
